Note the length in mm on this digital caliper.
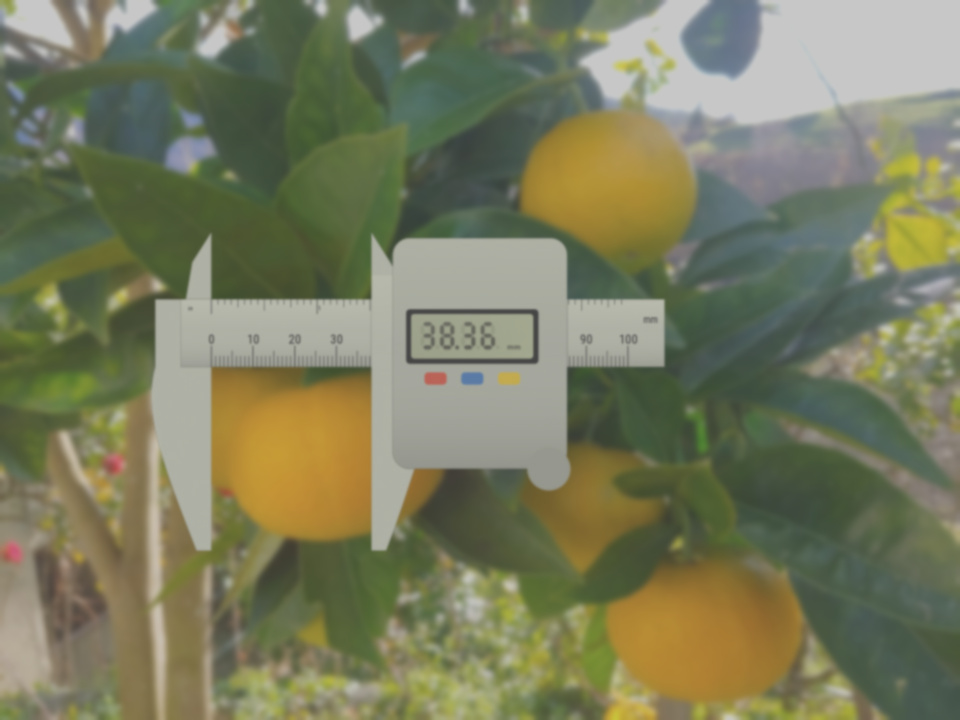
38.36 mm
